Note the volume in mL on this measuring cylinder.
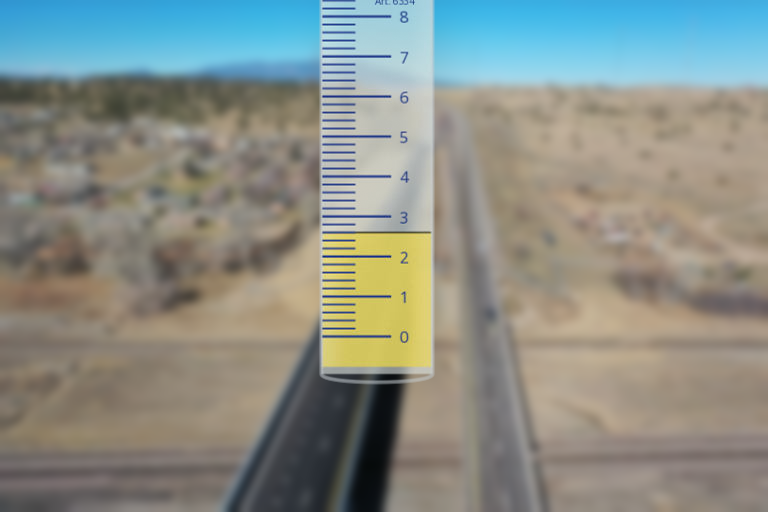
2.6 mL
